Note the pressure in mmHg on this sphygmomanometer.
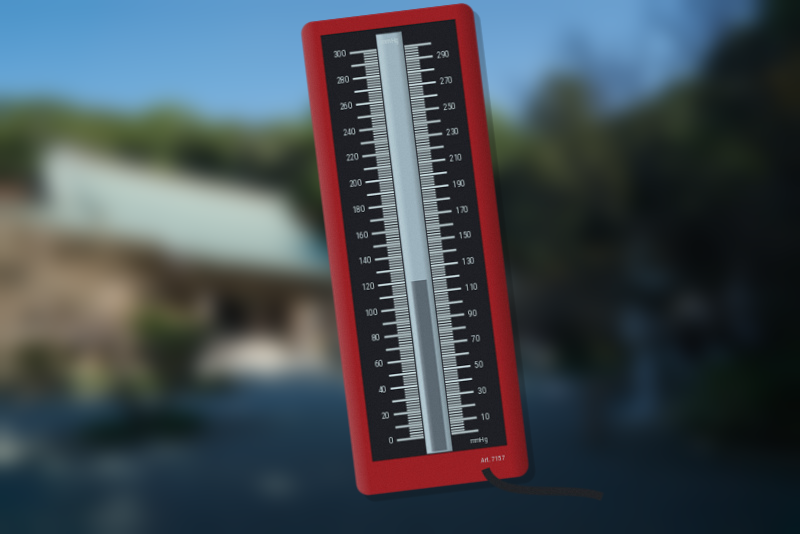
120 mmHg
